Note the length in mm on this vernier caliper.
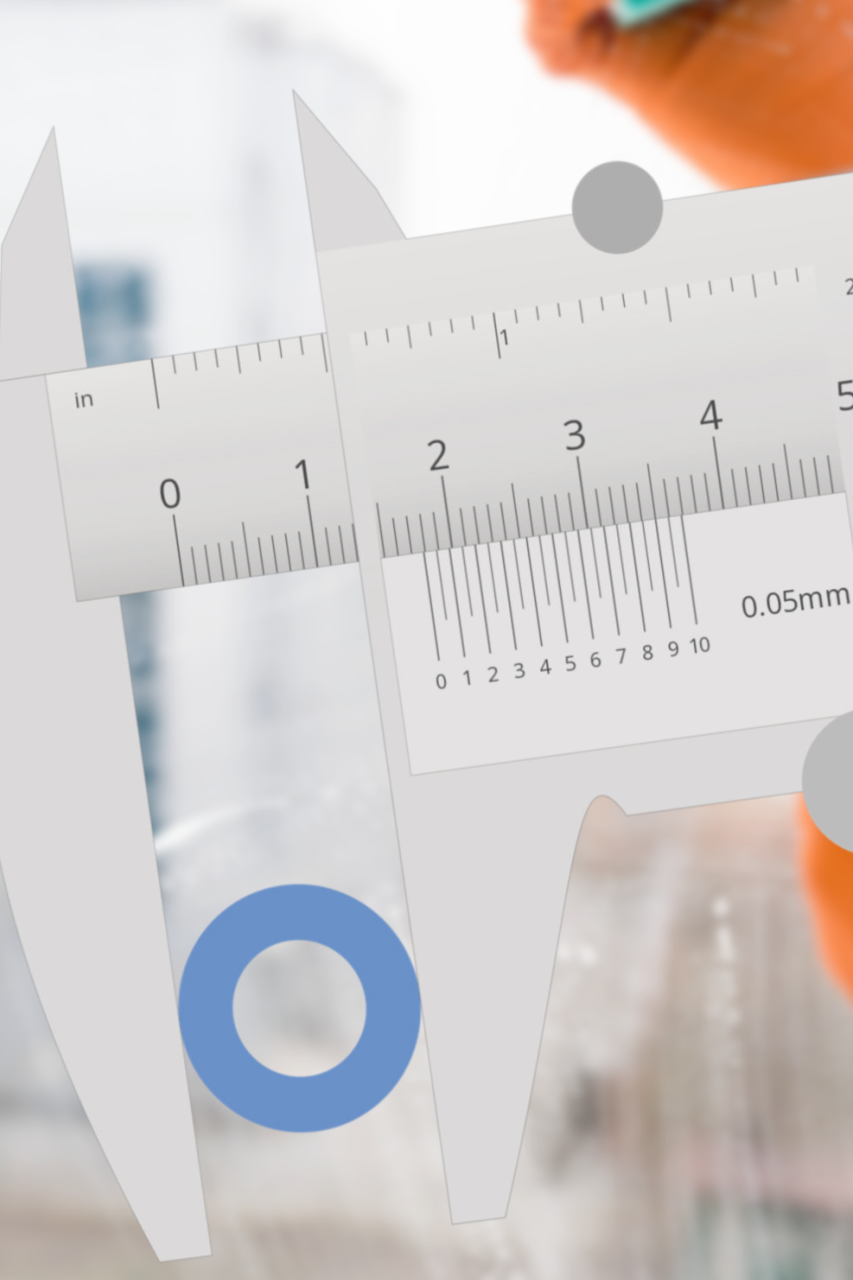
17.9 mm
